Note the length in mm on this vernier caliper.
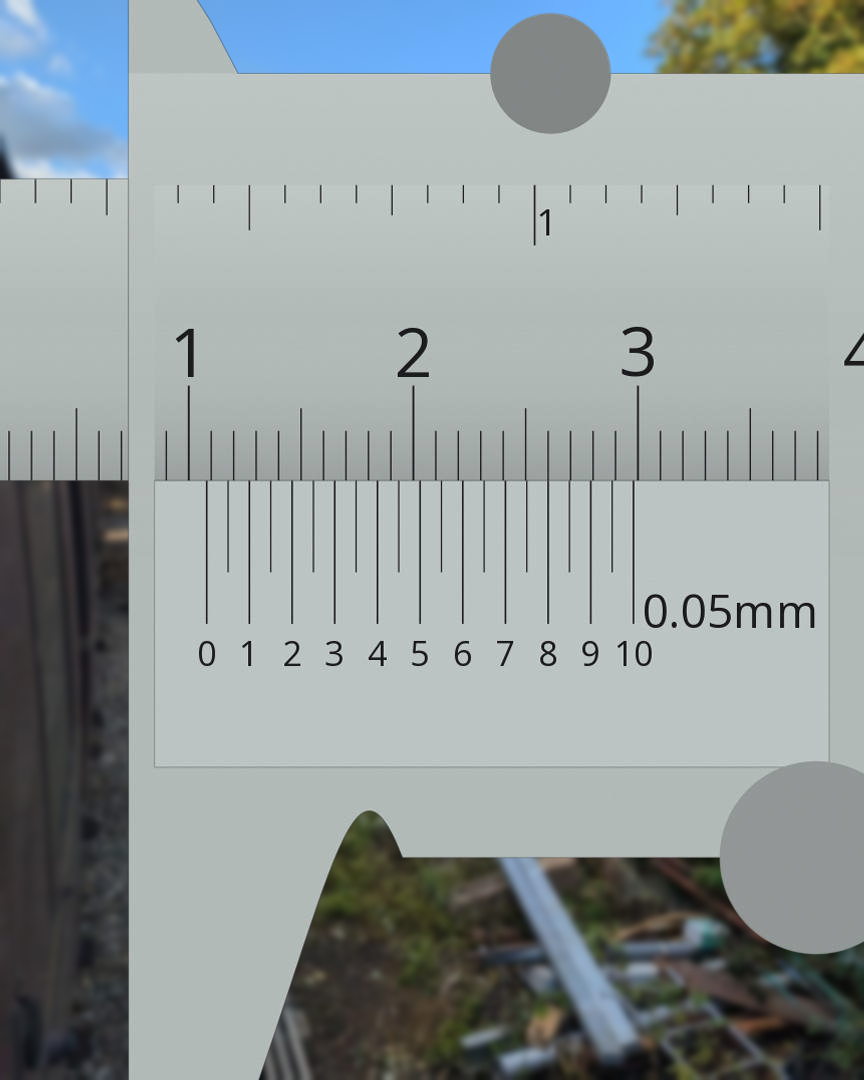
10.80 mm
